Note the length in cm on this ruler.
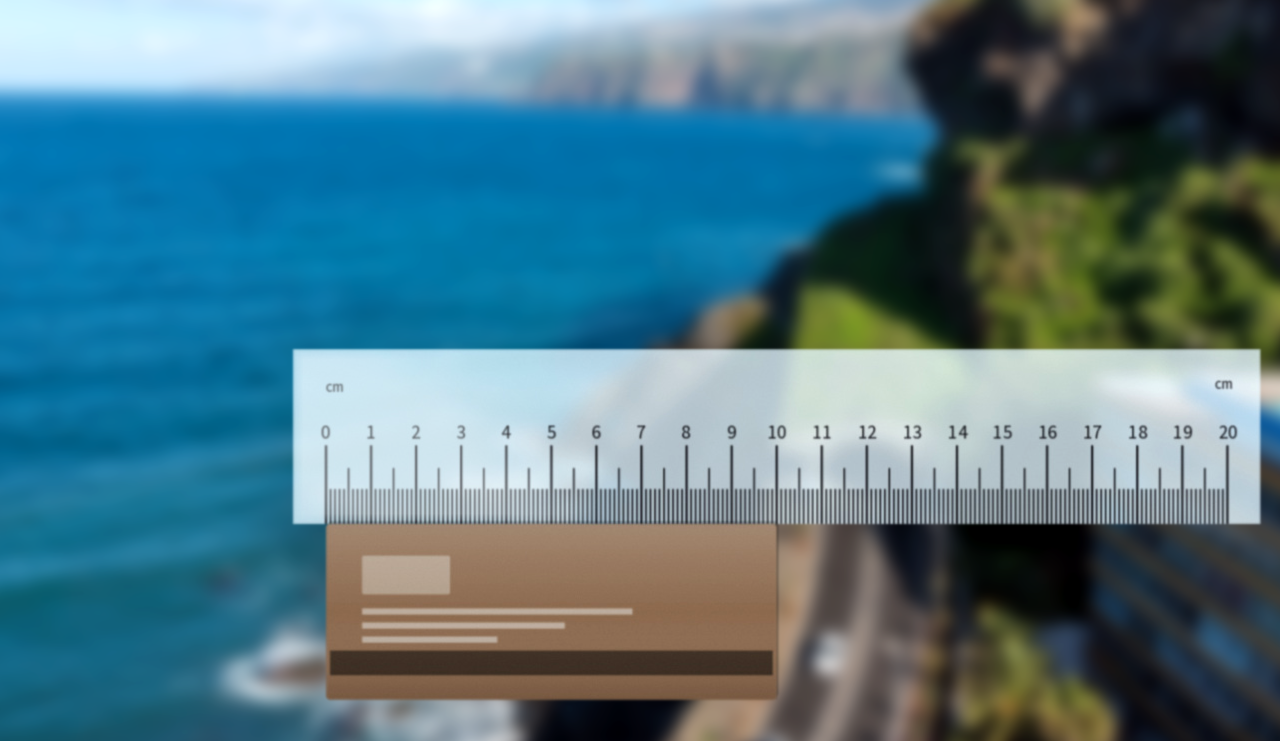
10 cm
